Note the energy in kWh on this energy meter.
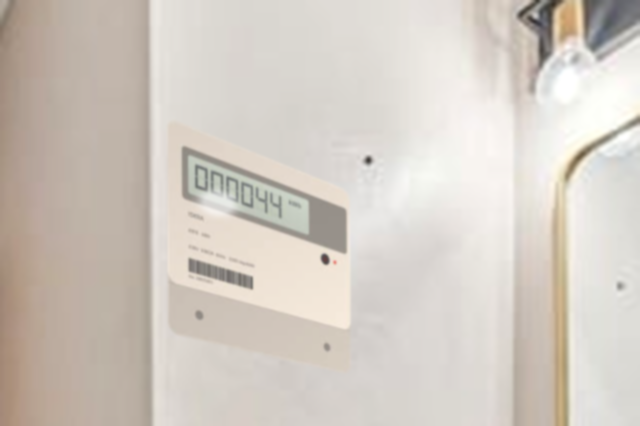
44 kWh
